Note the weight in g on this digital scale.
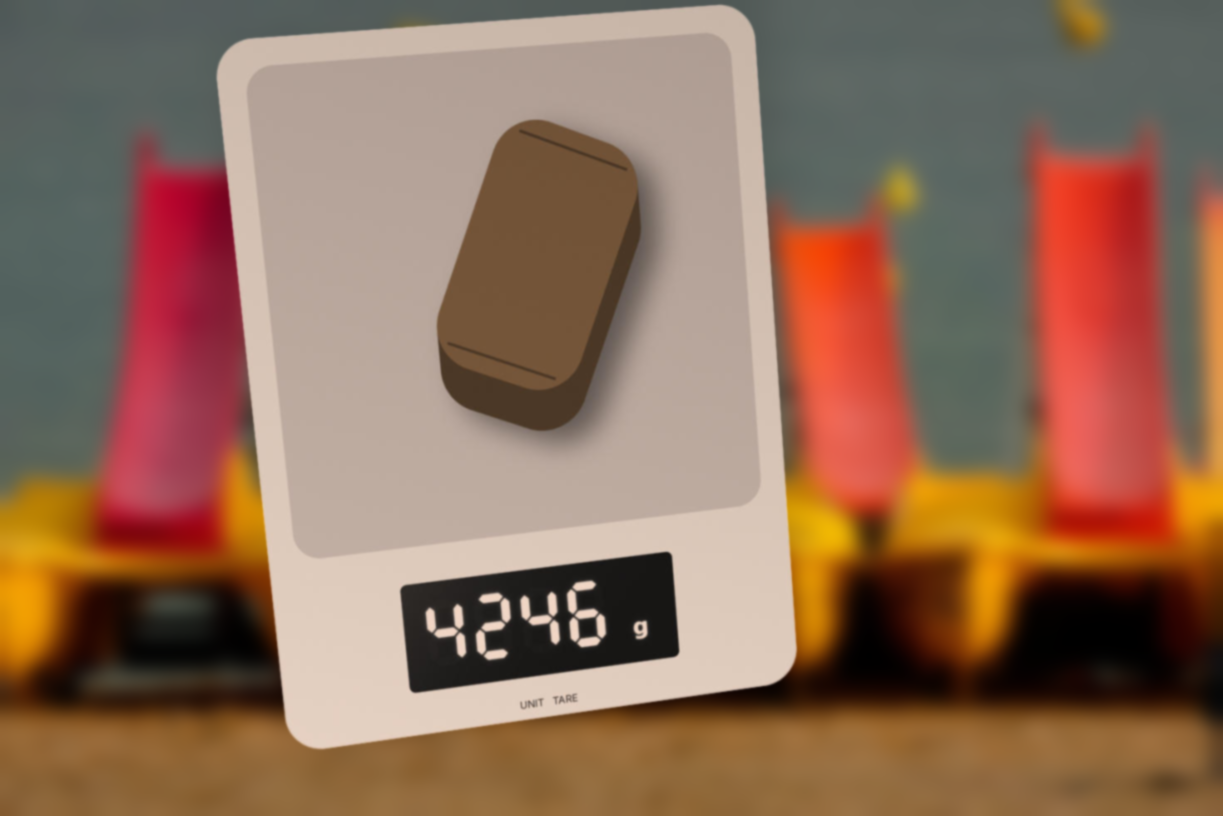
4246 g
